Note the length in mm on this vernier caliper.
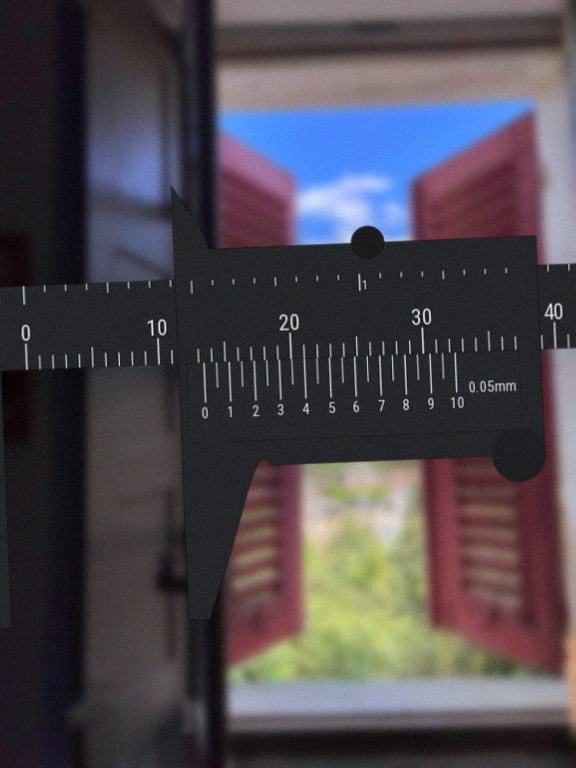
13.4 mm
